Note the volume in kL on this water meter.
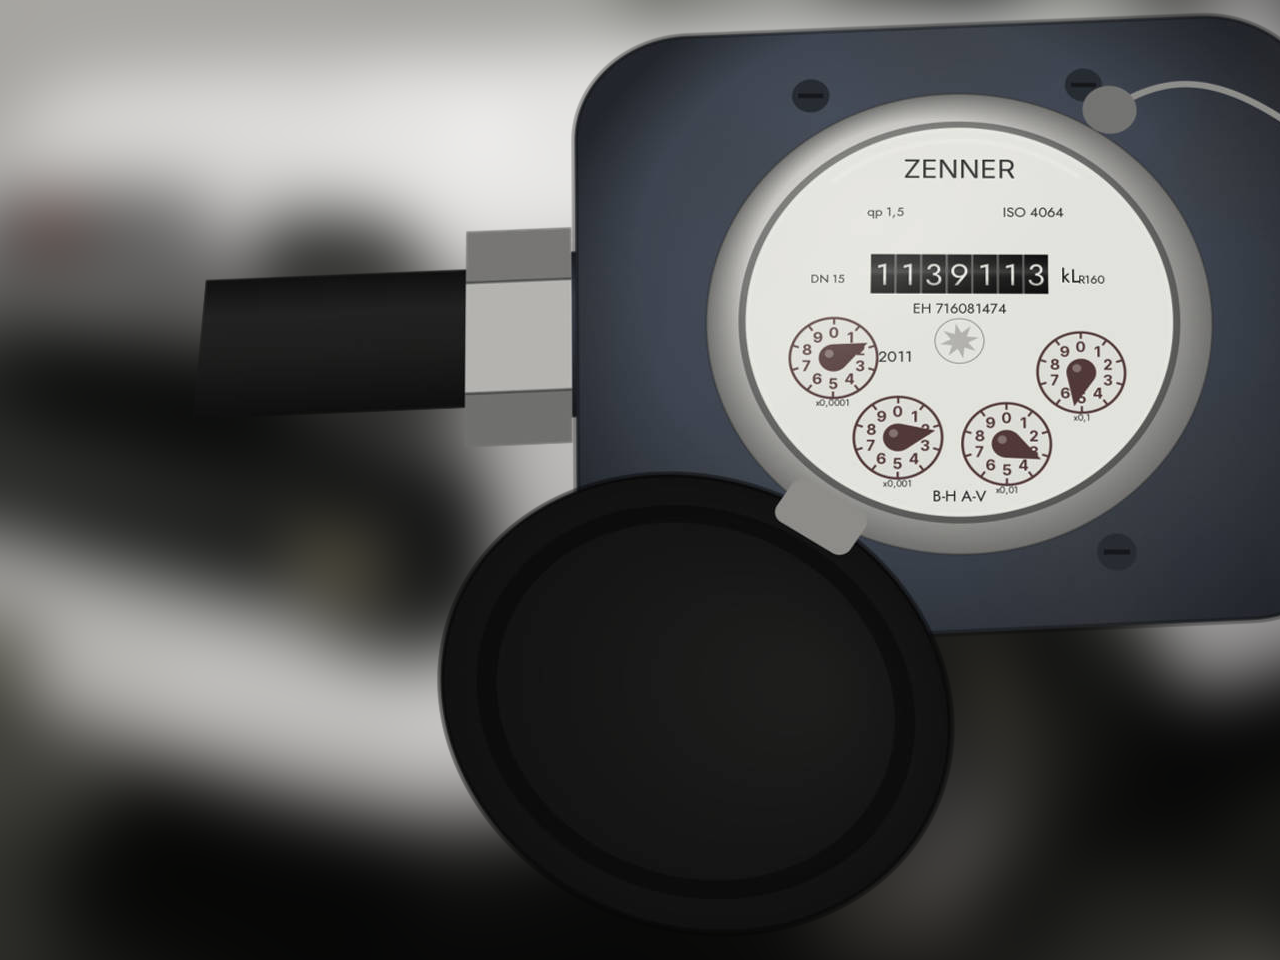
1139113.5321 kL
